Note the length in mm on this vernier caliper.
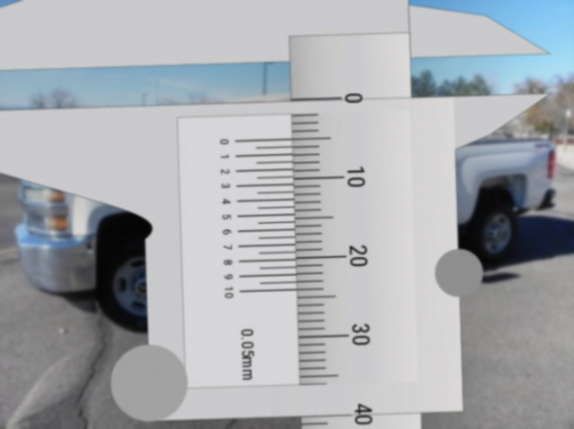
5.0 mm
